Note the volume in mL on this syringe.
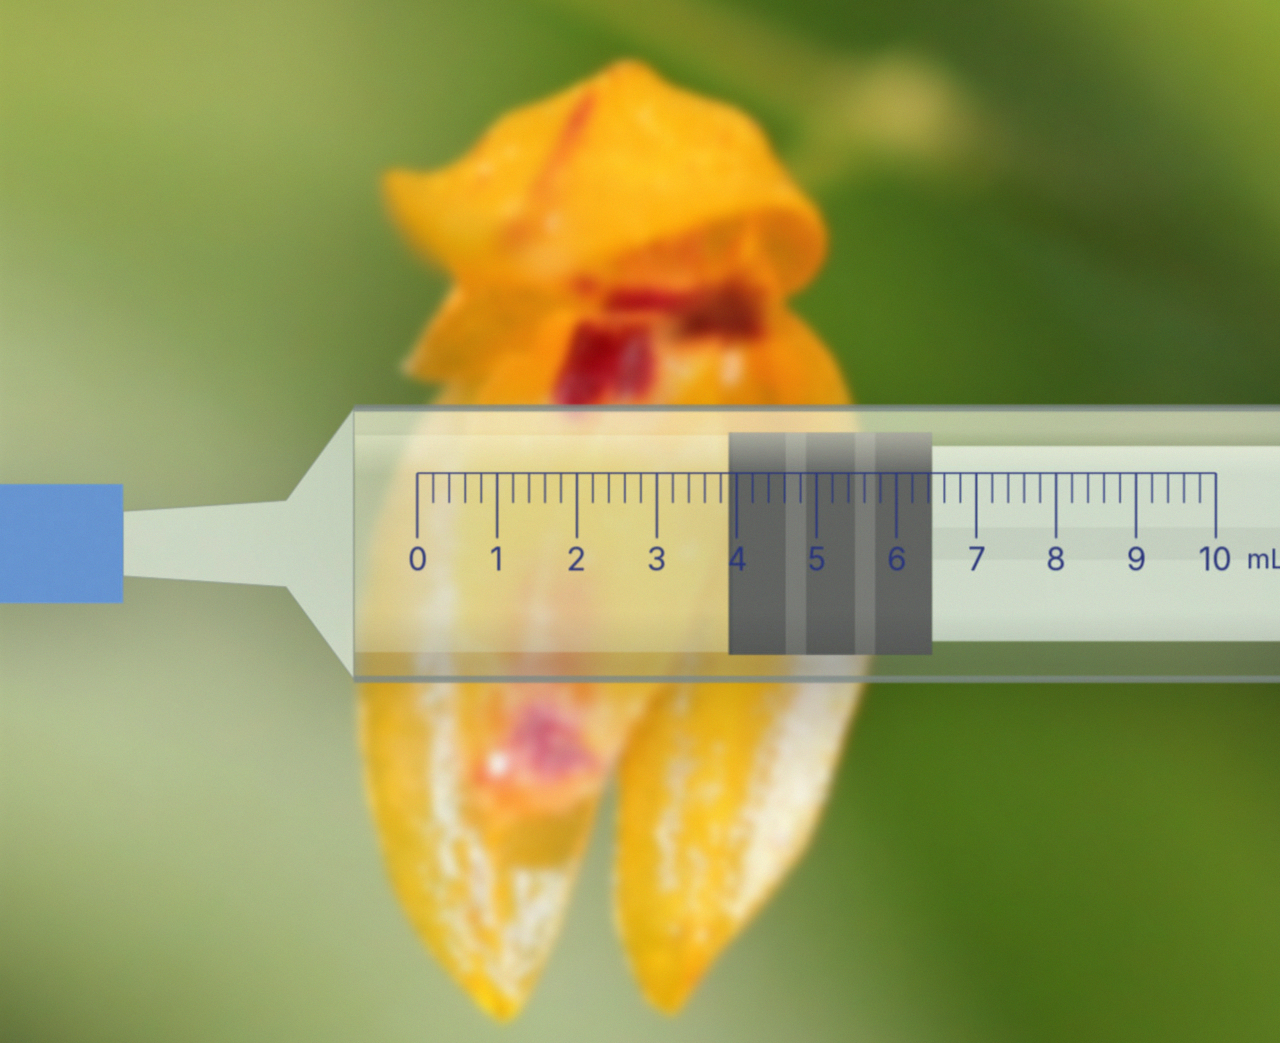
3.9 mL
